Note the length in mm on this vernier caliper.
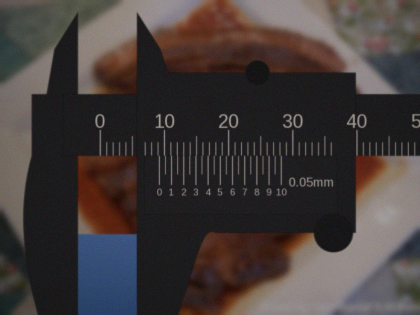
9.2 mm
